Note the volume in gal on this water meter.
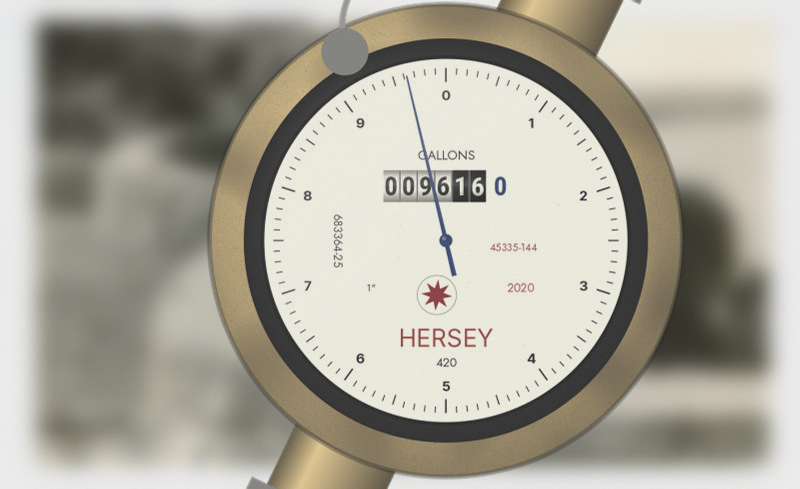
96159.6 gal
